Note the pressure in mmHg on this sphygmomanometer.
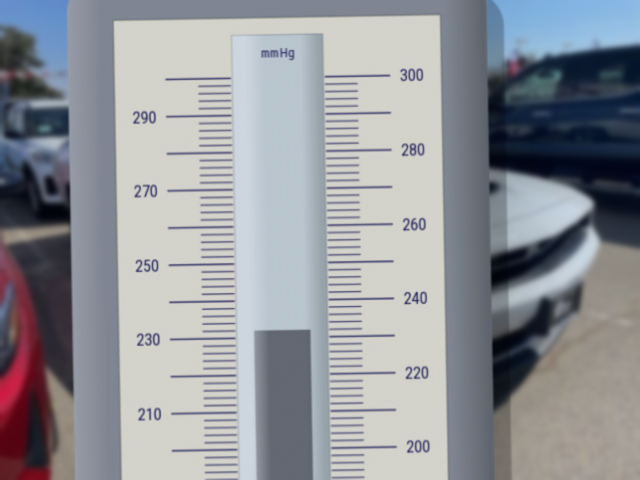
232 mmHg
